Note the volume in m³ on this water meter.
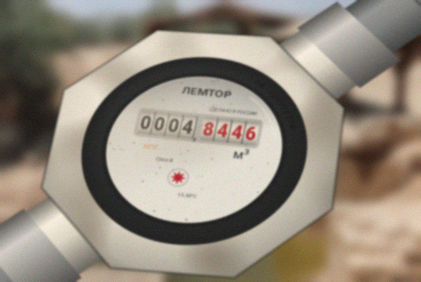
4.8446 m³
